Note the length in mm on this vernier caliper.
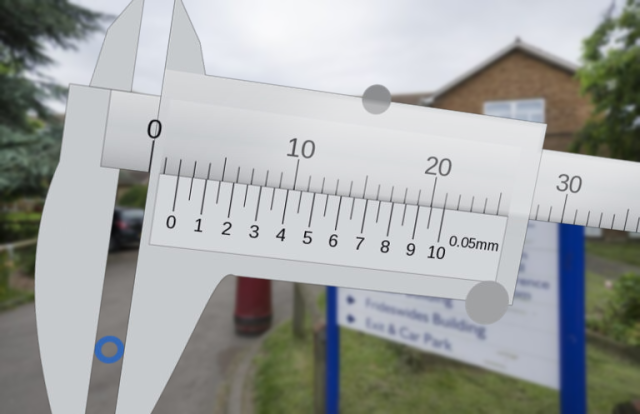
2.0 mm
